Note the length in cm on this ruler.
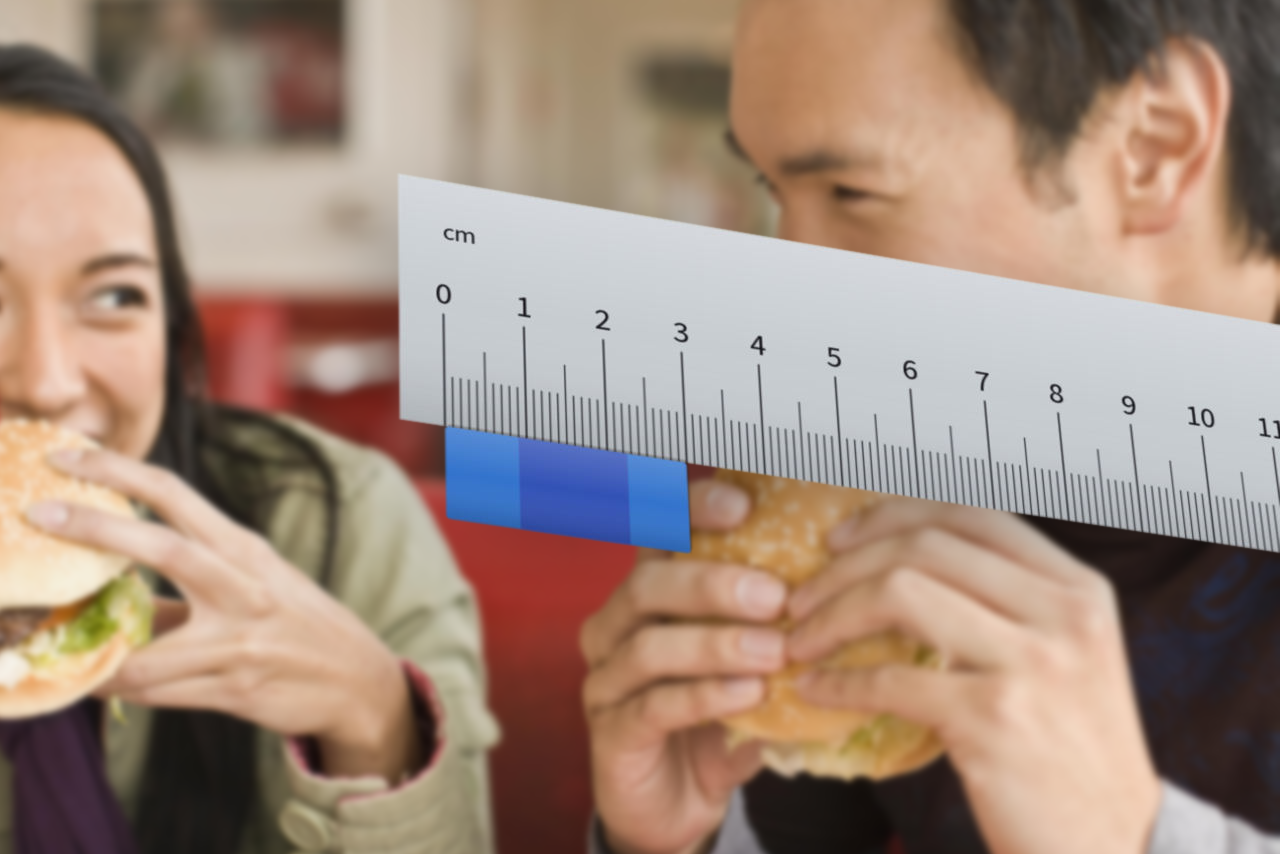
3 cm
